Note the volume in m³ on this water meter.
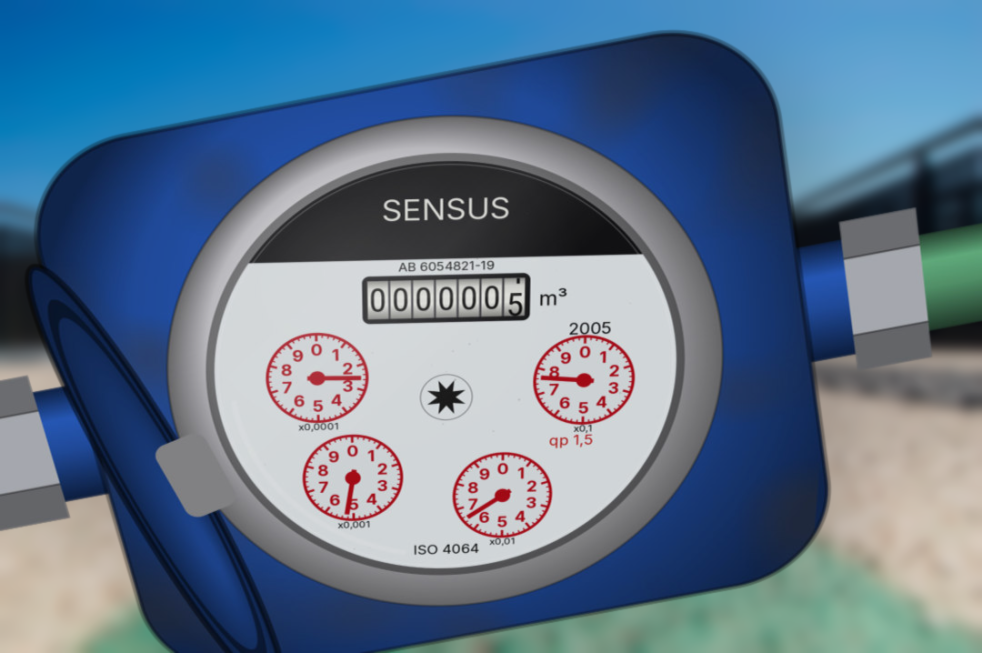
4.7652 m³
